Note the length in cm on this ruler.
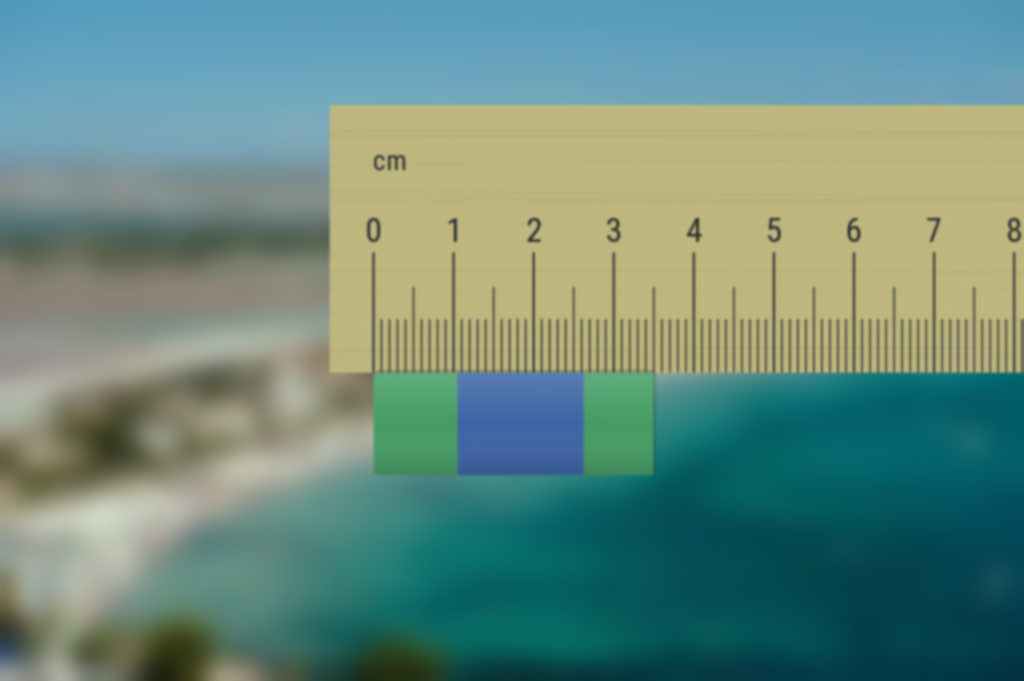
3.5 cm
